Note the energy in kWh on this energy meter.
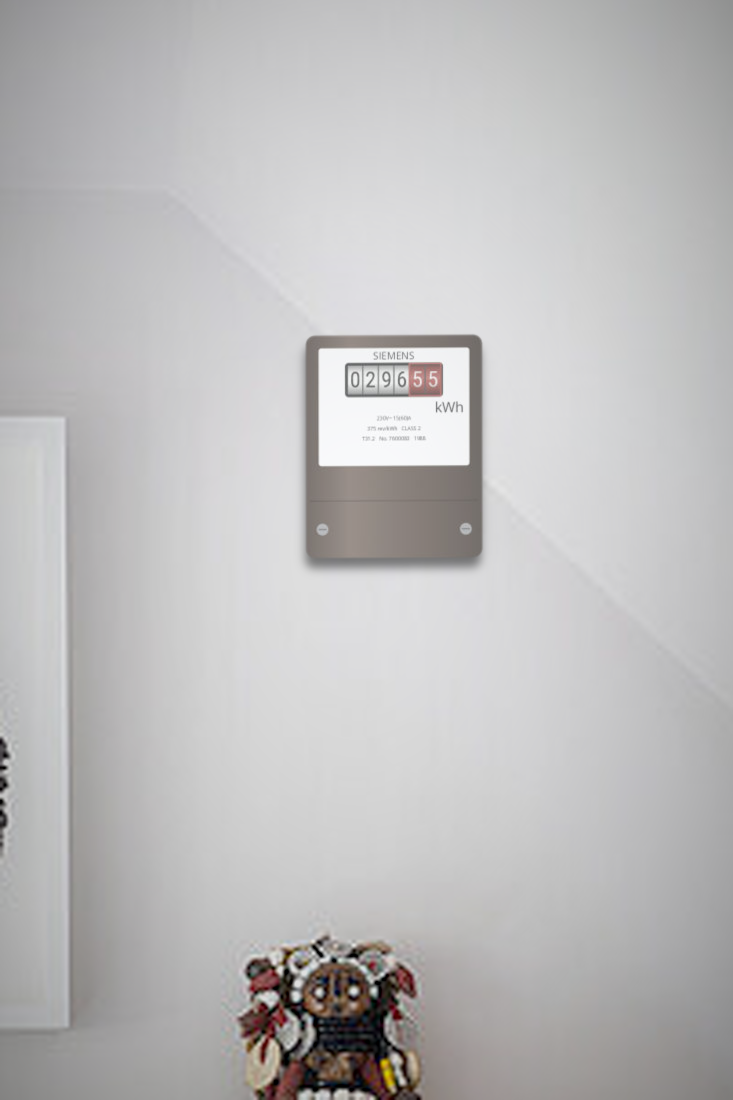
296.55 kWh
